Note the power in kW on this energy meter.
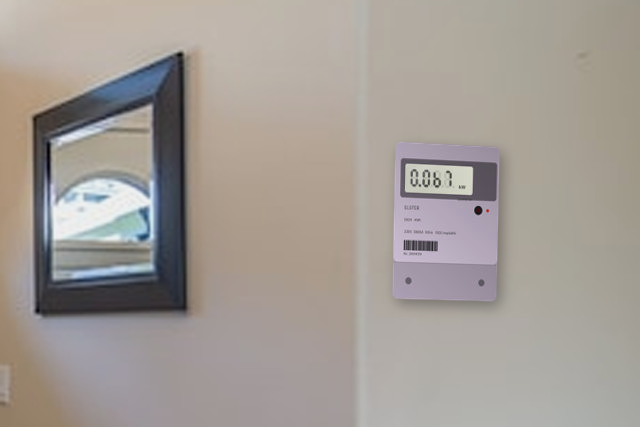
0.067 kW
